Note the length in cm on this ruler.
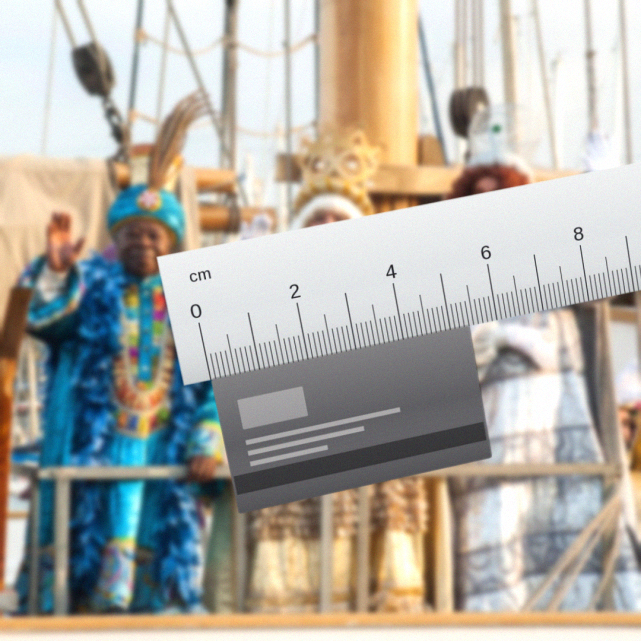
5.4 cm
